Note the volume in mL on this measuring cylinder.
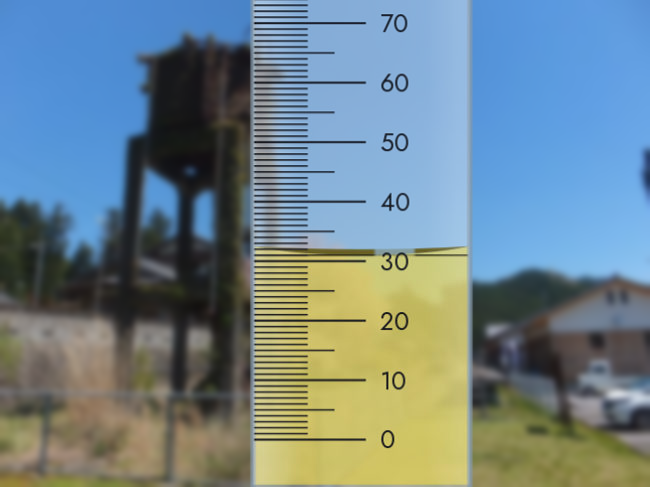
31 mL
